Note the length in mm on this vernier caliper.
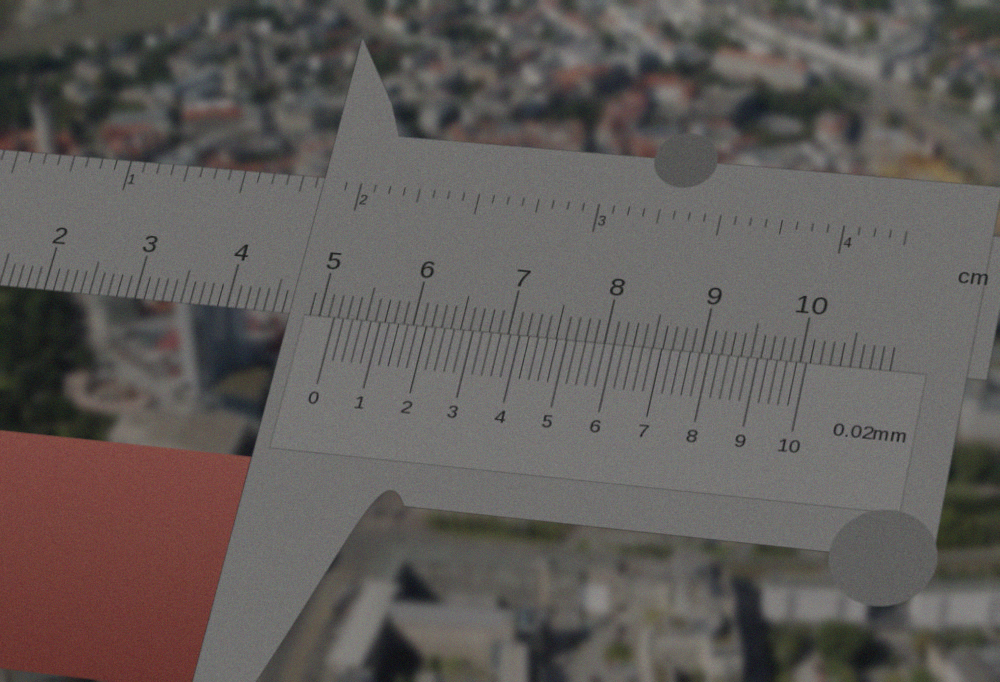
51.6 mm
